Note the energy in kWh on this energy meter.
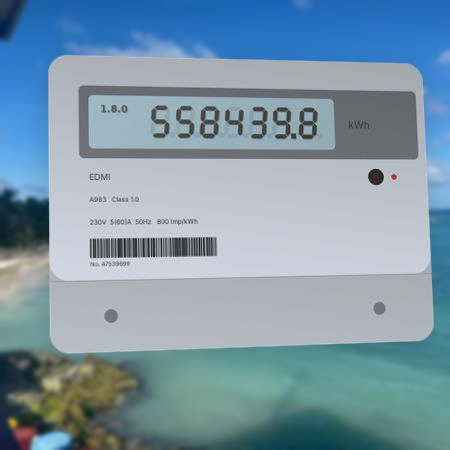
558439.8 kWh
